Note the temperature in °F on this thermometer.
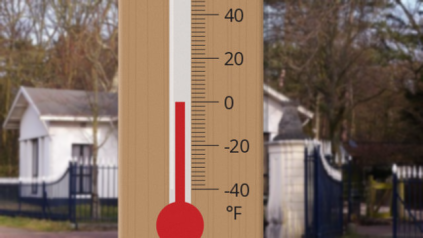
0 °F
